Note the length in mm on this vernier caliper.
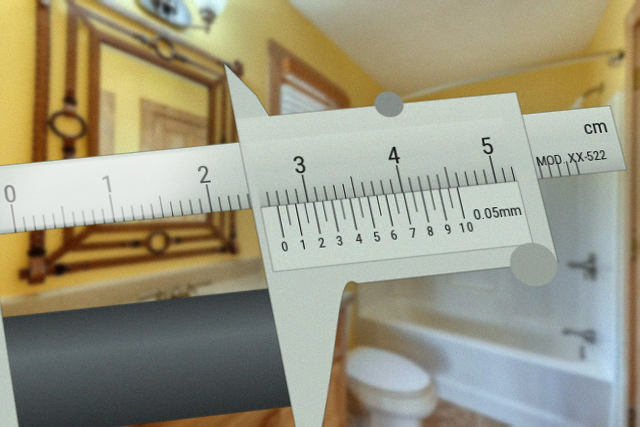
26.8 mm
